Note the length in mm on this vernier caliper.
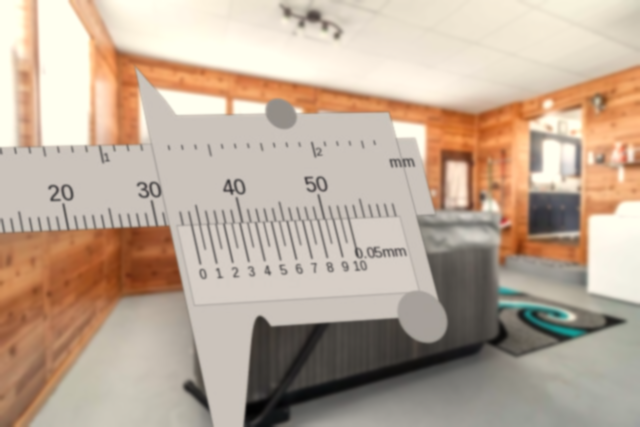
34.0 mm
